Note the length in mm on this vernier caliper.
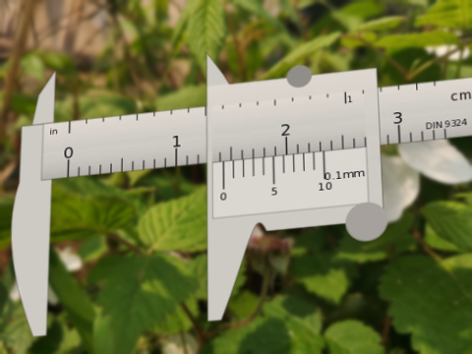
14.3 mm
